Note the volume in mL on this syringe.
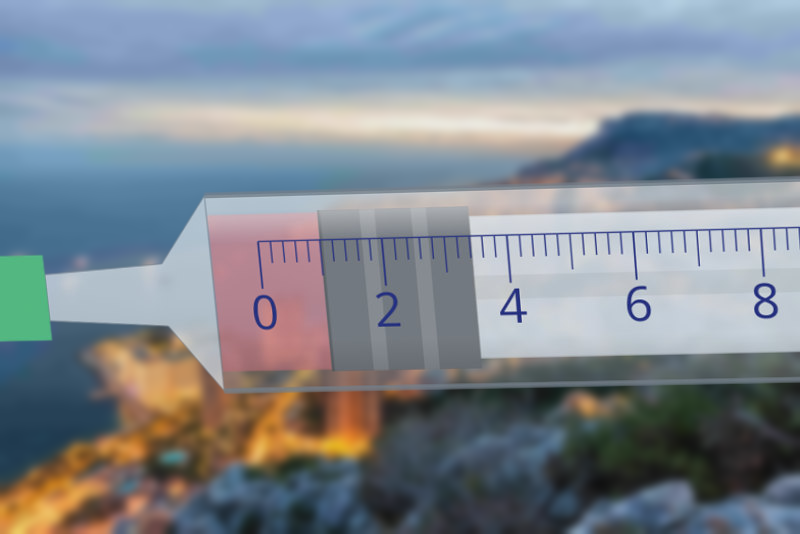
1 mL
